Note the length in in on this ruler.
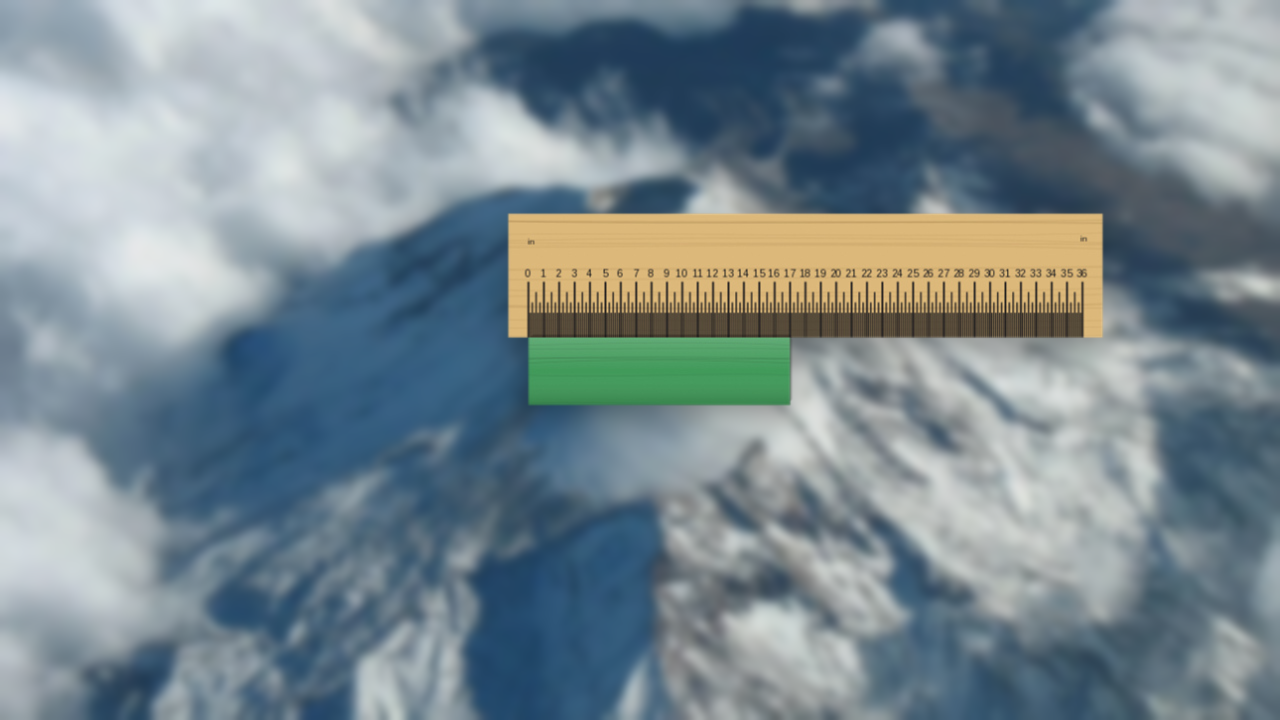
17 in
